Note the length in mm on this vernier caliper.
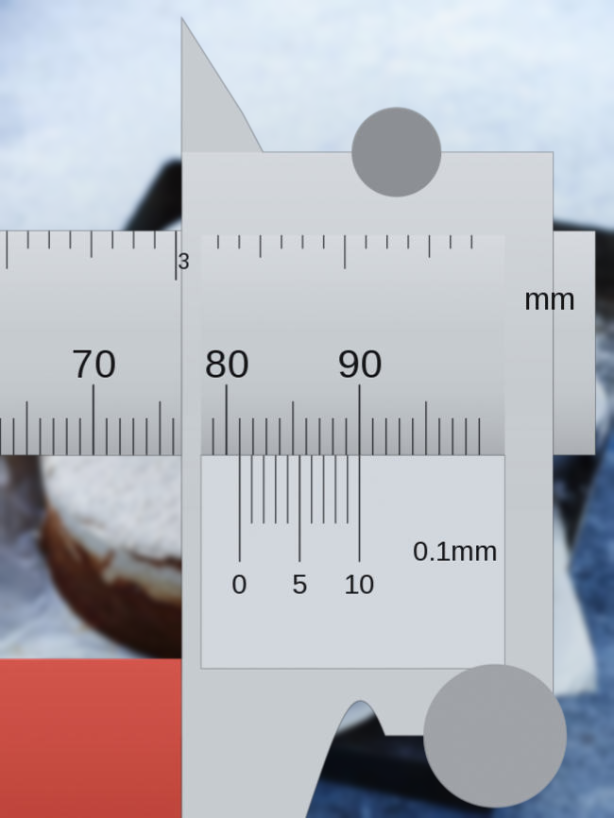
81.0 mm
